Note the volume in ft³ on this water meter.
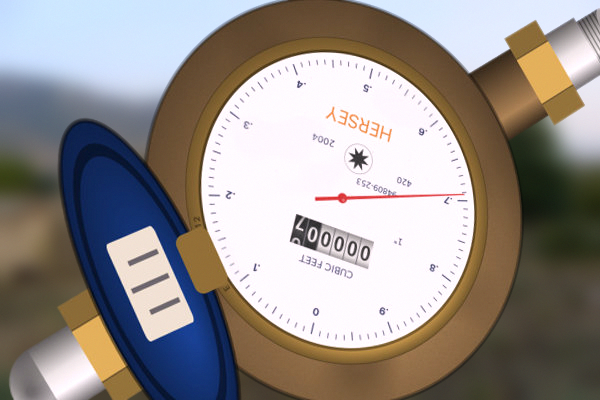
6.69 ft³
